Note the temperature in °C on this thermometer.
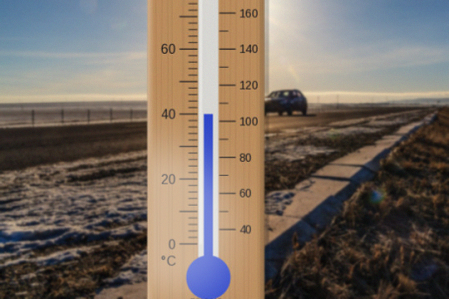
40 °C
